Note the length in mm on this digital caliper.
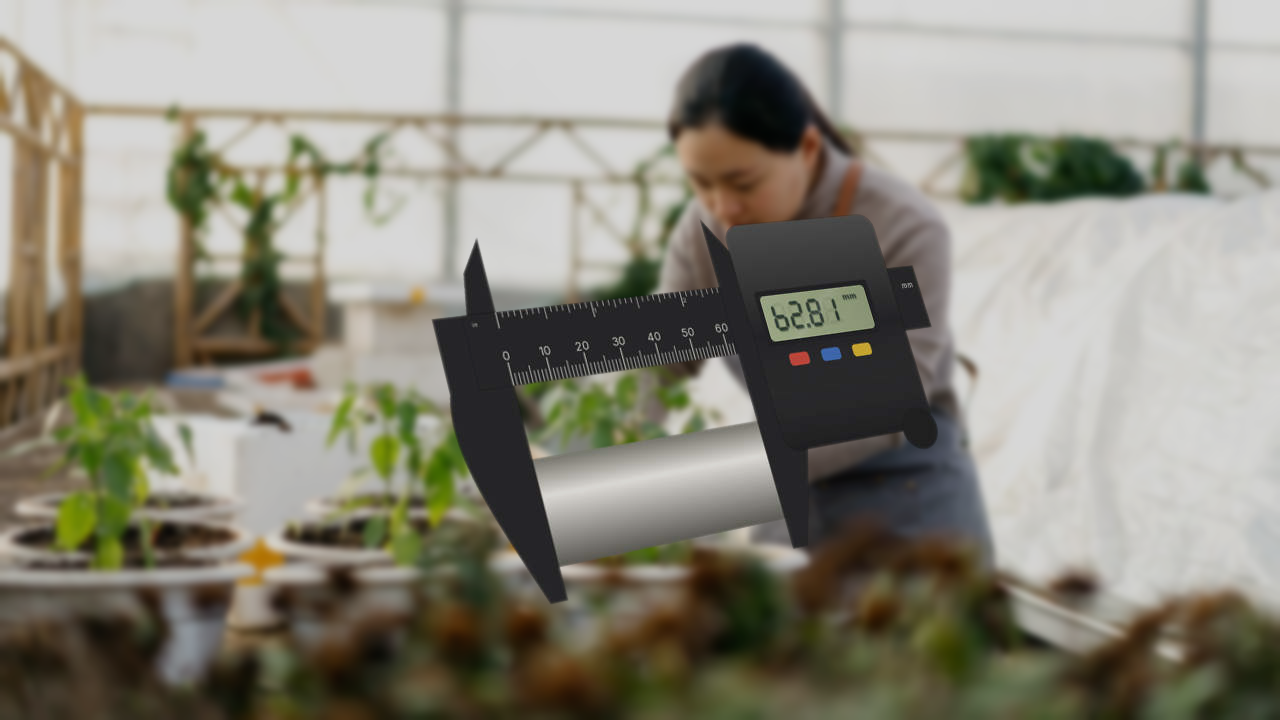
62.81 mm
